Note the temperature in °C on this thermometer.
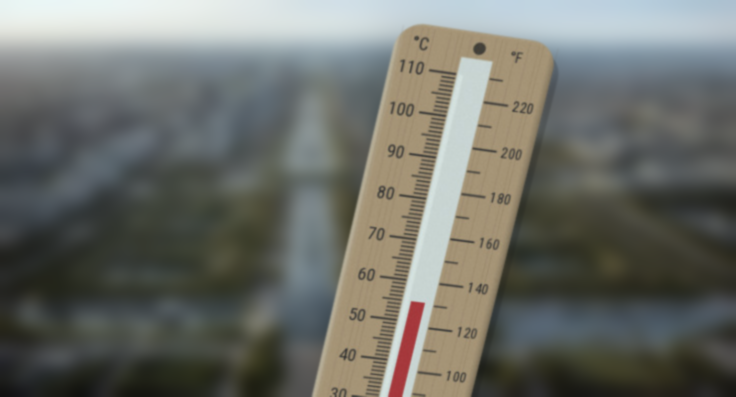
55 °C
